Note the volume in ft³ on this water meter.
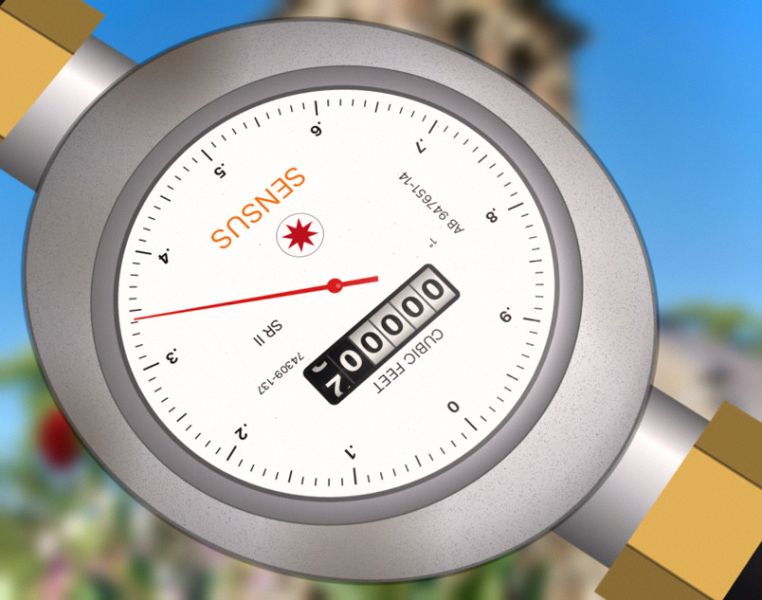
2.34 ft³
